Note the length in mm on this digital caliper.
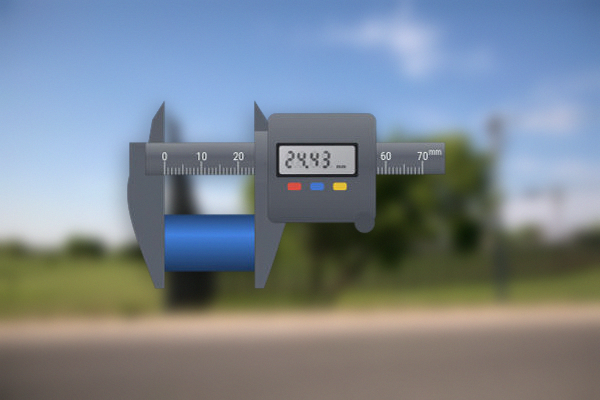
24.43 mm
